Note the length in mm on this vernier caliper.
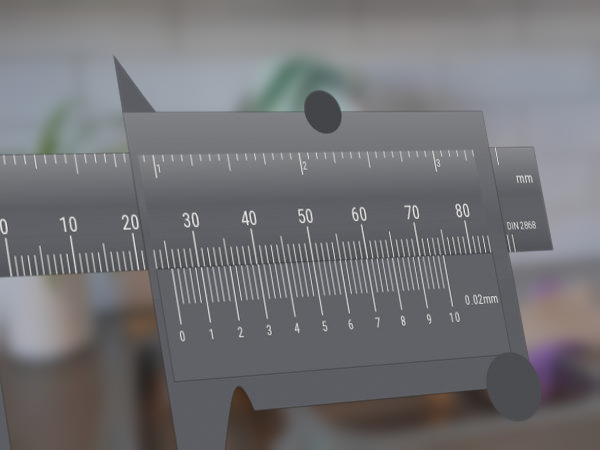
25.5 mm
